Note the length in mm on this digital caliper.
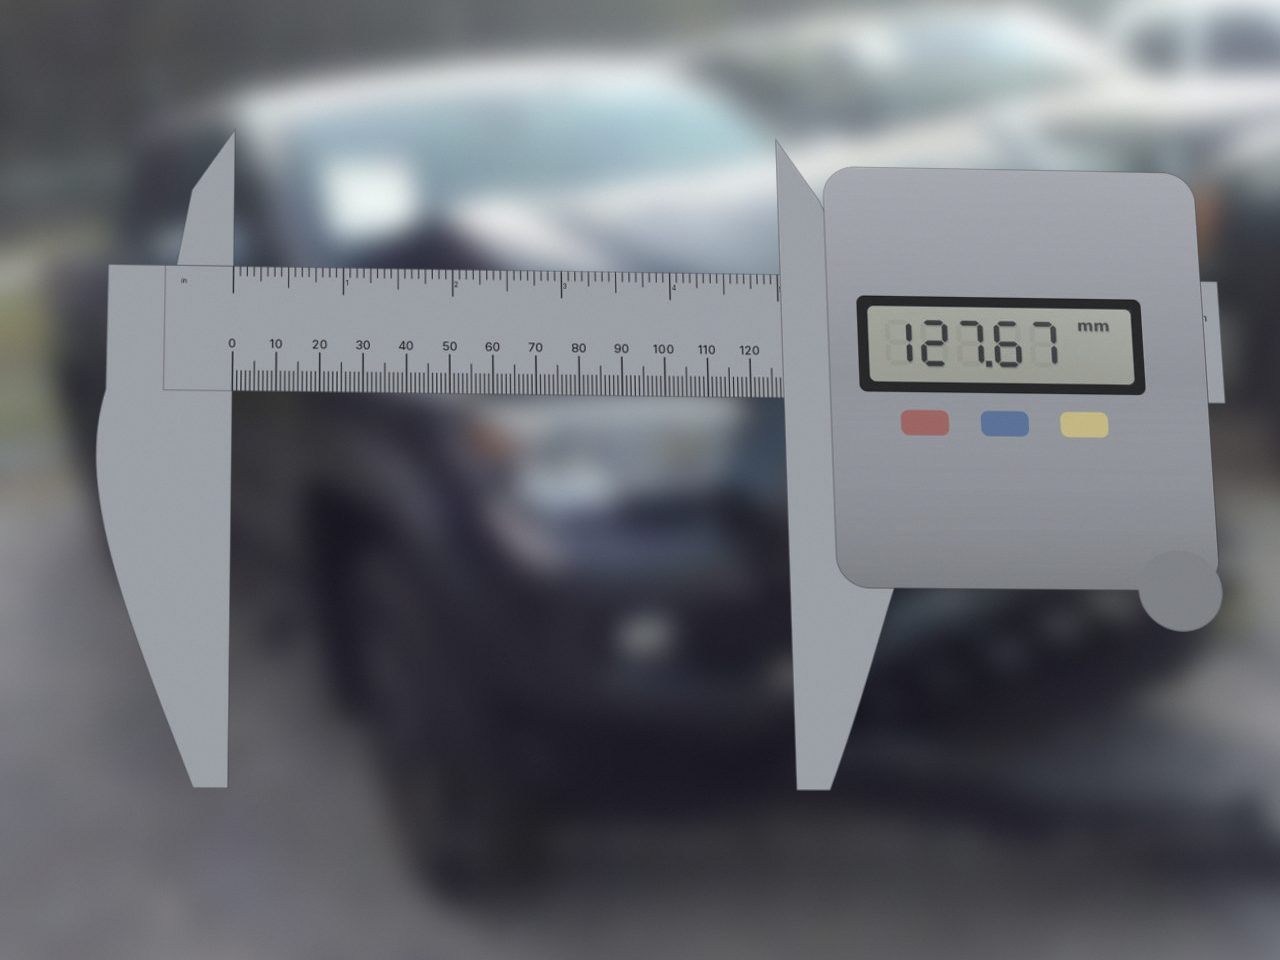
127.67 mm
